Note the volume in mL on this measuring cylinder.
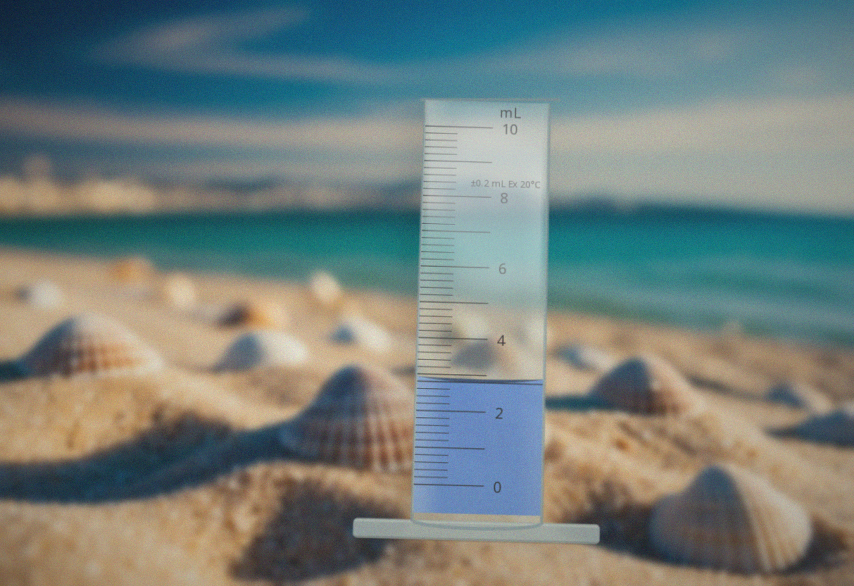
2.8 mL
